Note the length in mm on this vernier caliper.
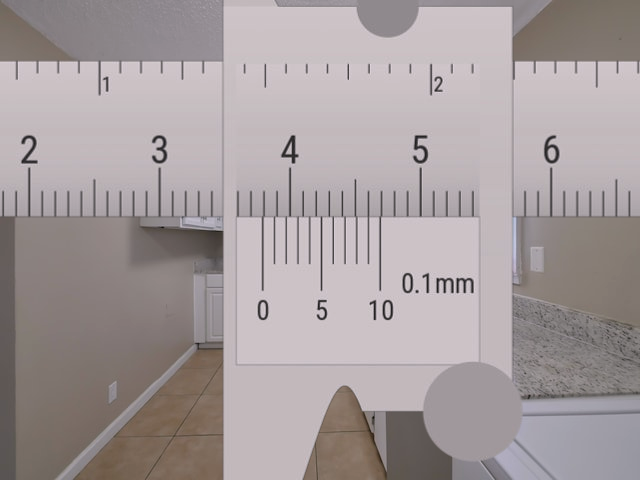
37.9 mm
